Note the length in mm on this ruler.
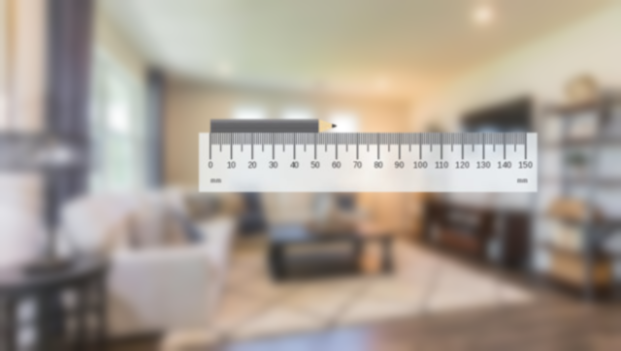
60 mm
